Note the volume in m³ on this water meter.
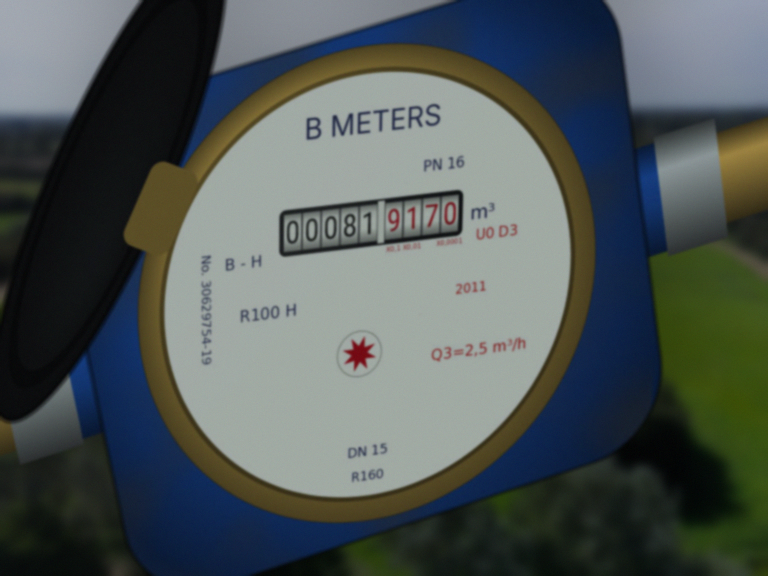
81.9170 m³
